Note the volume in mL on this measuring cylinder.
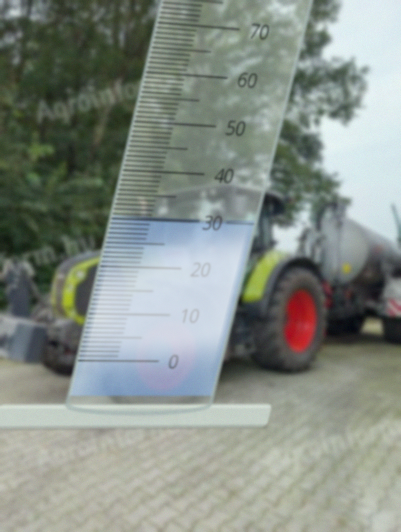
30 mL
